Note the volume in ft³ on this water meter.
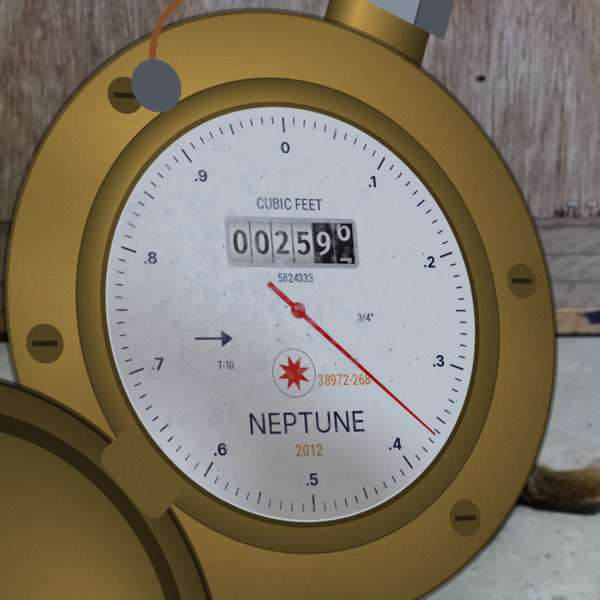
2596.36 ft³
